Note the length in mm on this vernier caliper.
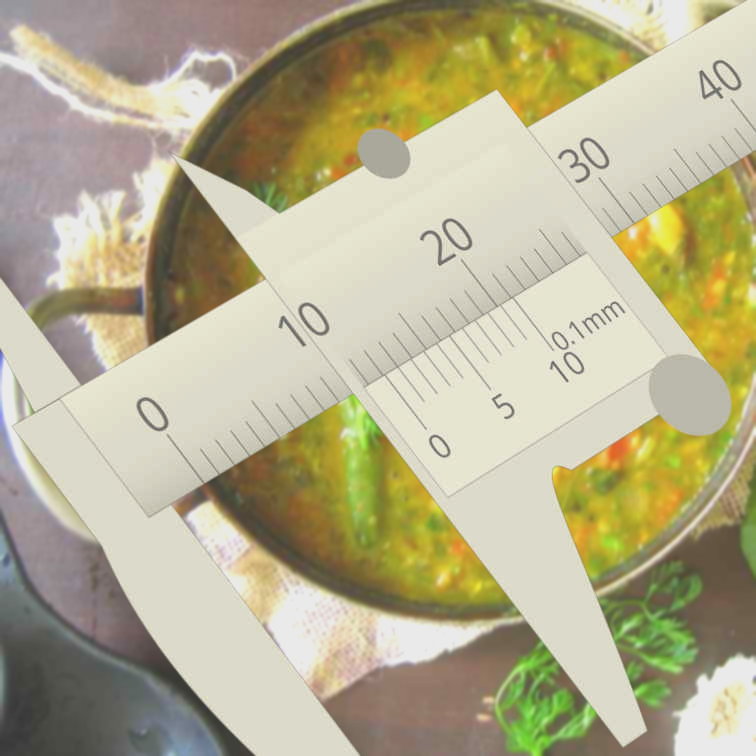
12.1 mm
